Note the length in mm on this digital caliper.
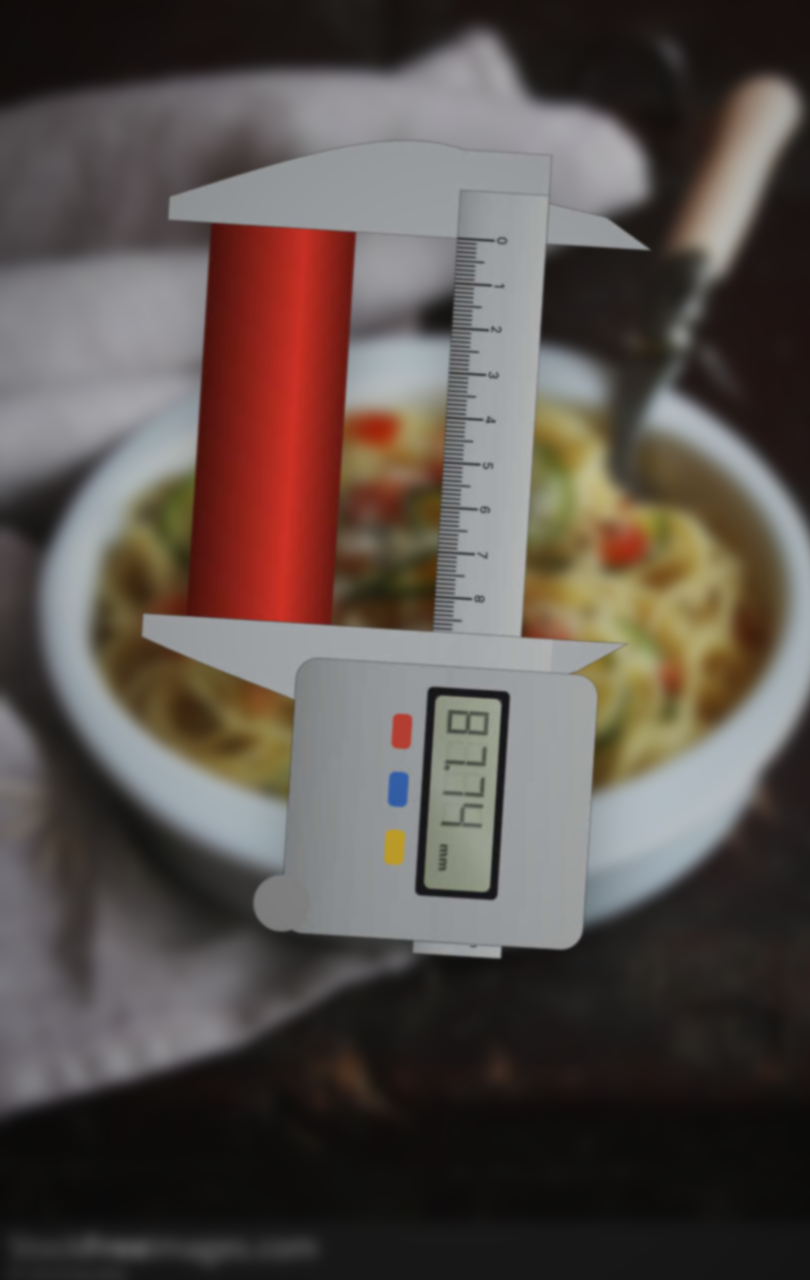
87.74 mm
